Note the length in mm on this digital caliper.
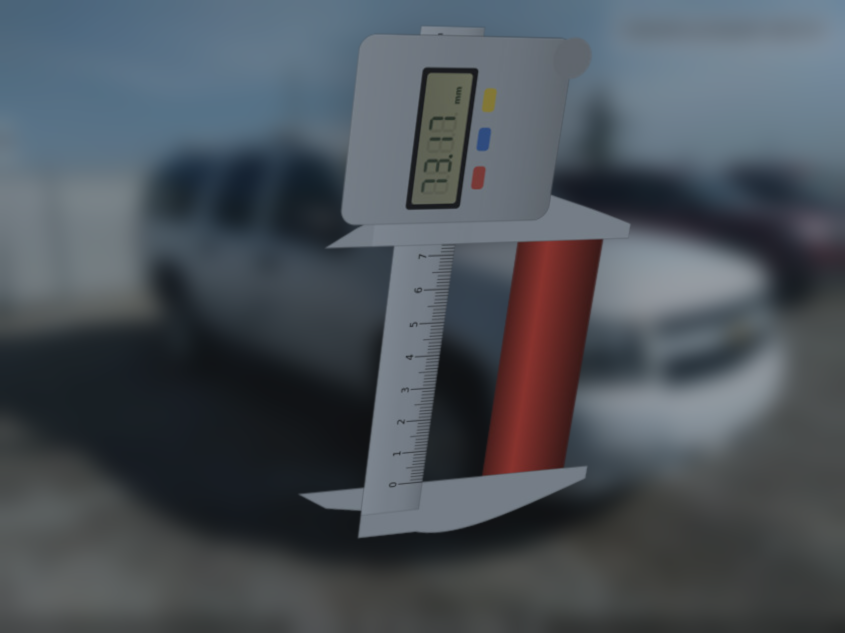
73.17 mm
